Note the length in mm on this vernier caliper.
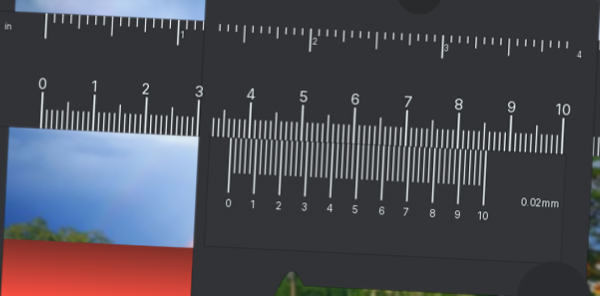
36.5 mm
